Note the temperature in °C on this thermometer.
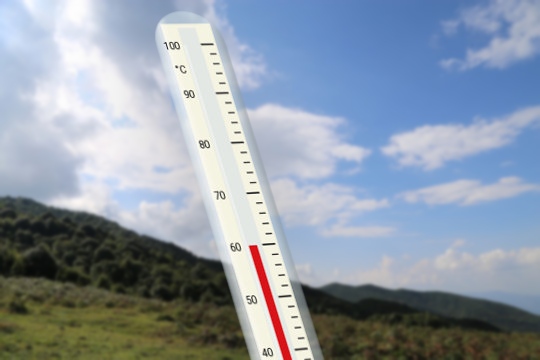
60 °C
